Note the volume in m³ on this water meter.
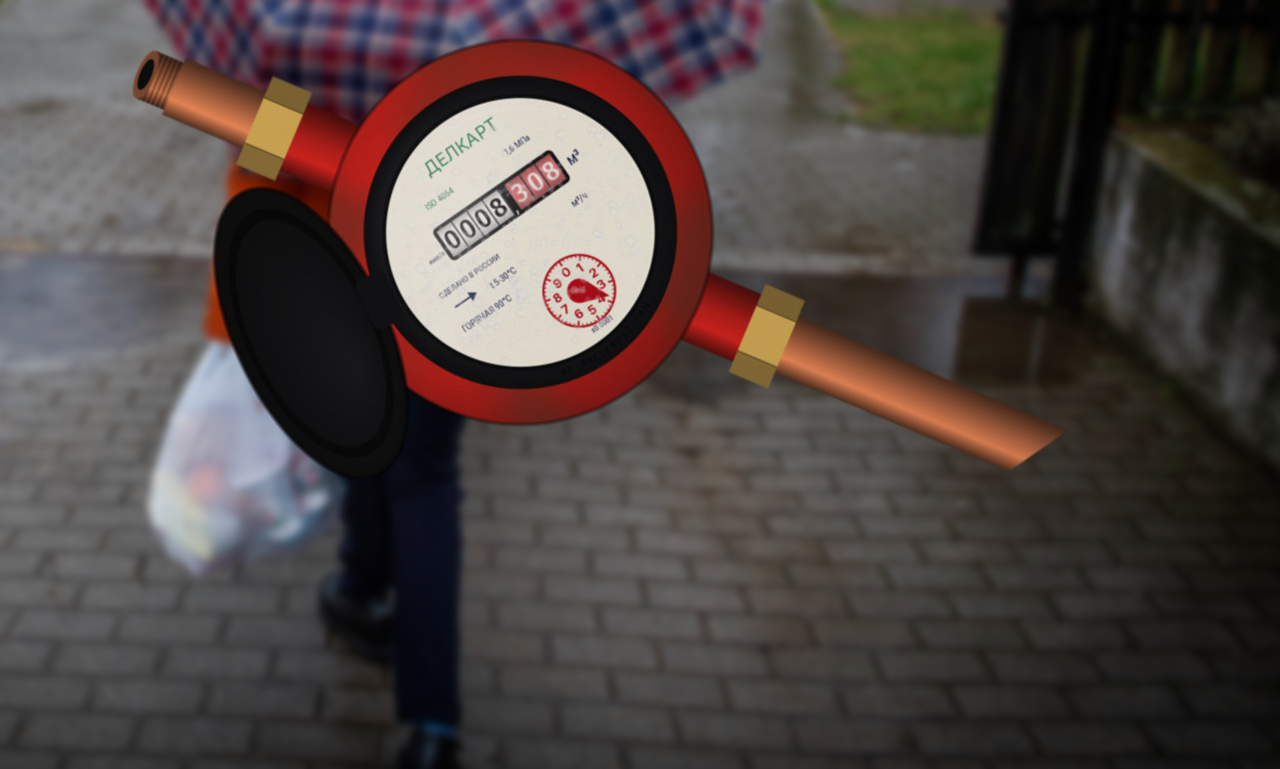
8.3083 m³
